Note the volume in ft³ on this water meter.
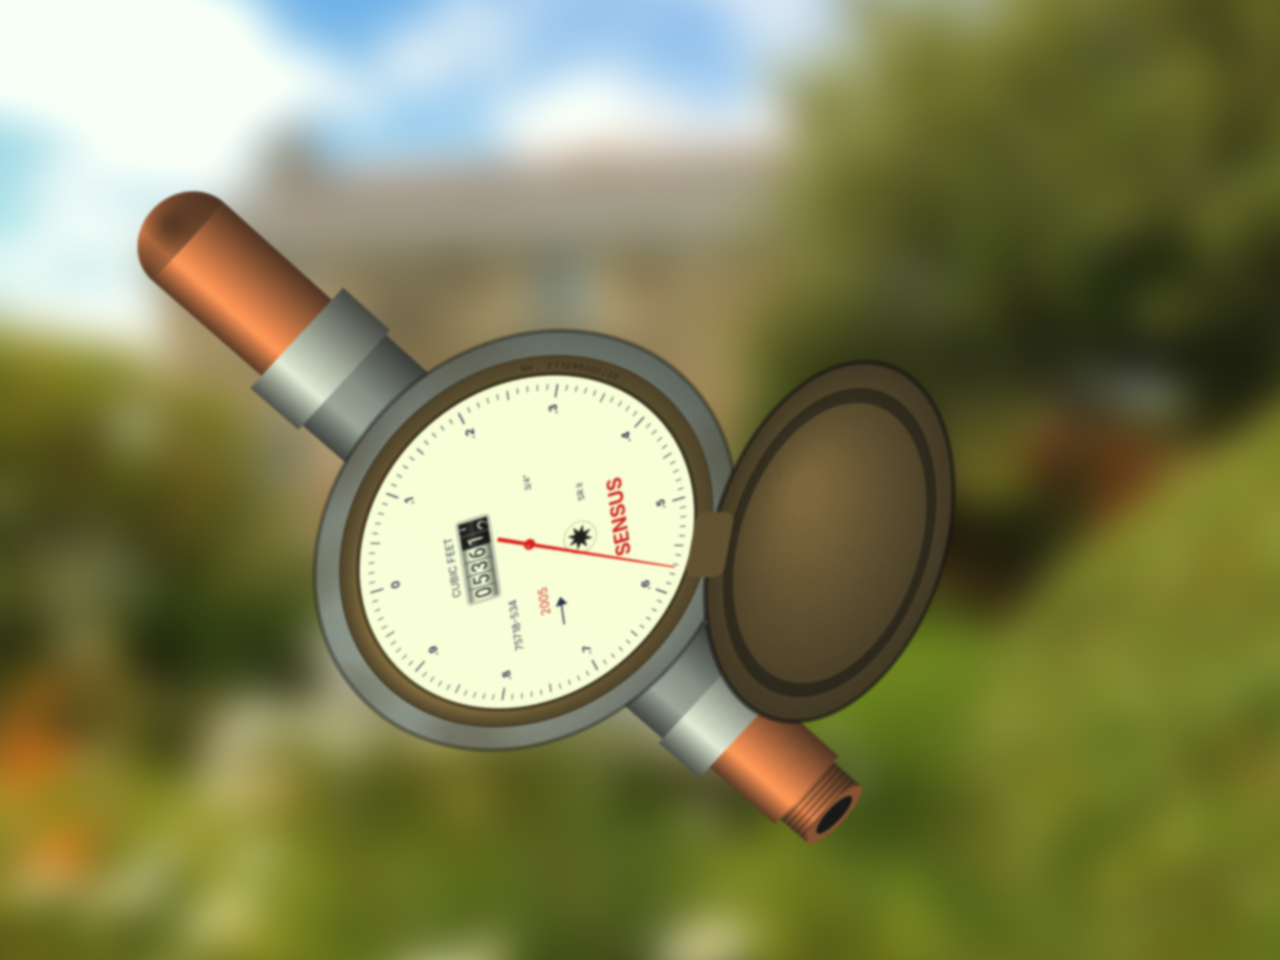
53611.57 ft³
